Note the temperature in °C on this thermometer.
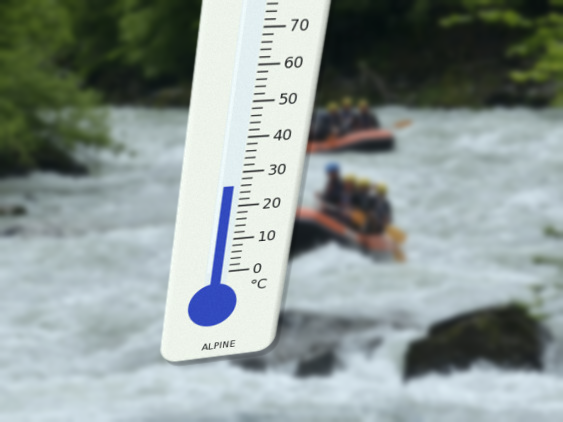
26 °C
